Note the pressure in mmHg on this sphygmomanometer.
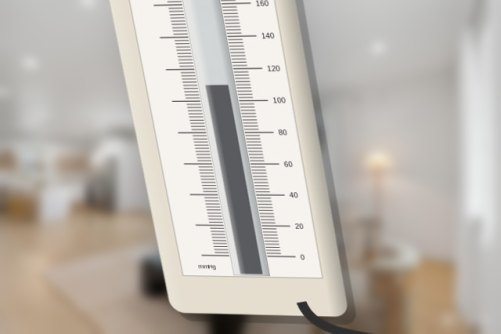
110 mmHg
